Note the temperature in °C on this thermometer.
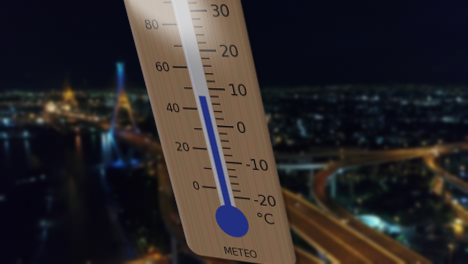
8 °C
